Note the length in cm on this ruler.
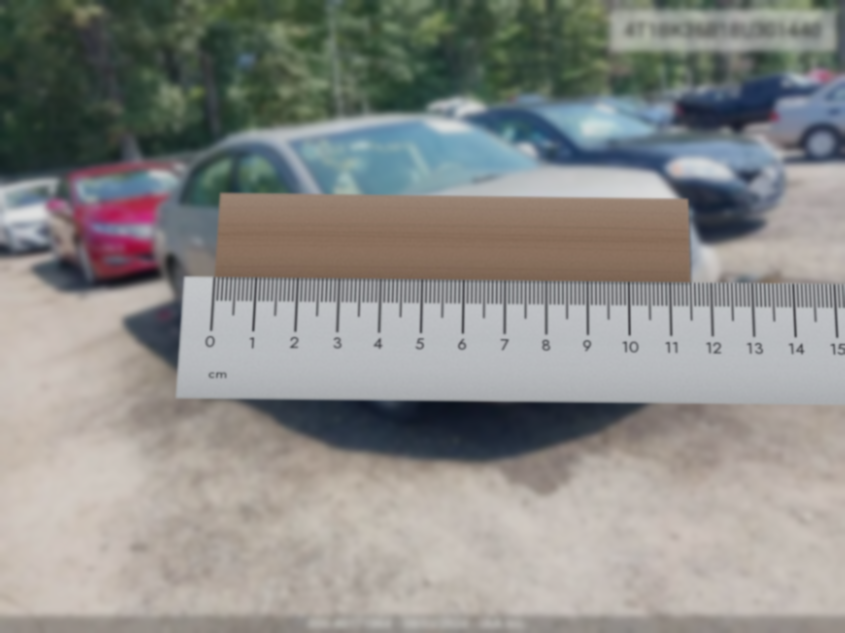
11.5 cm
